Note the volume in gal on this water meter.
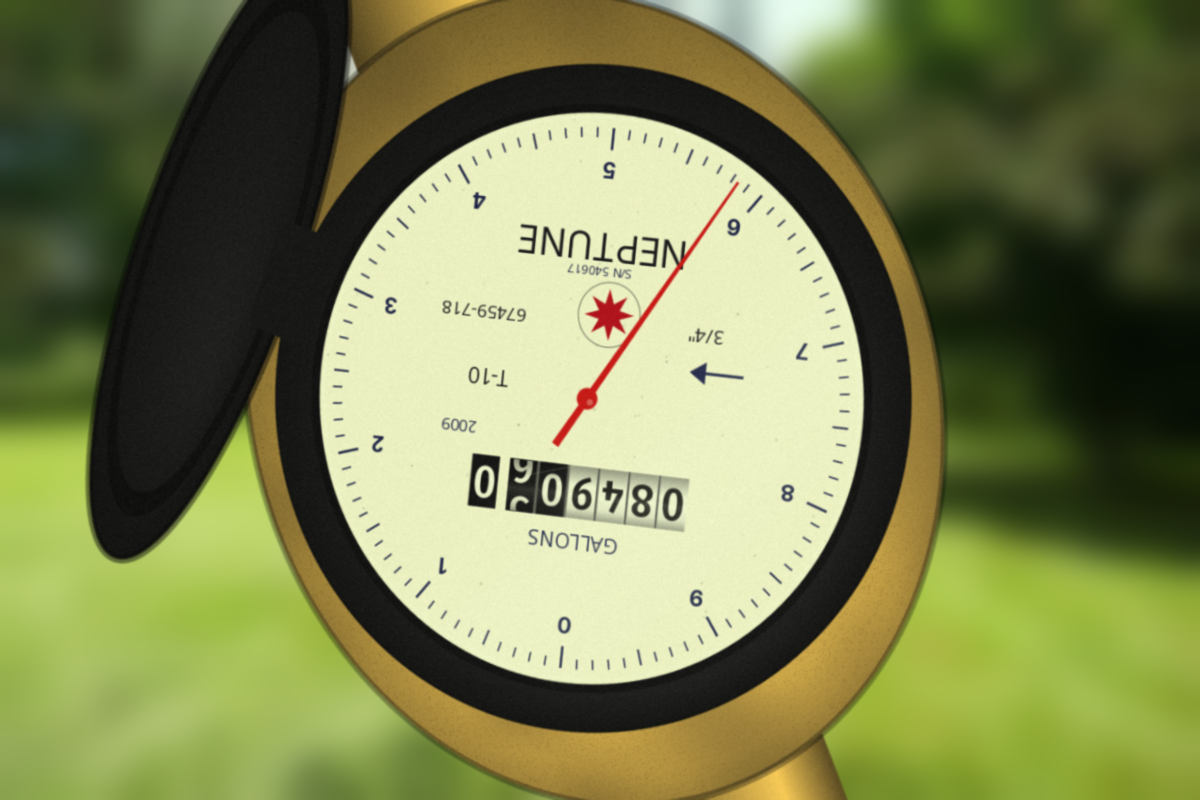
849055.8 gal
